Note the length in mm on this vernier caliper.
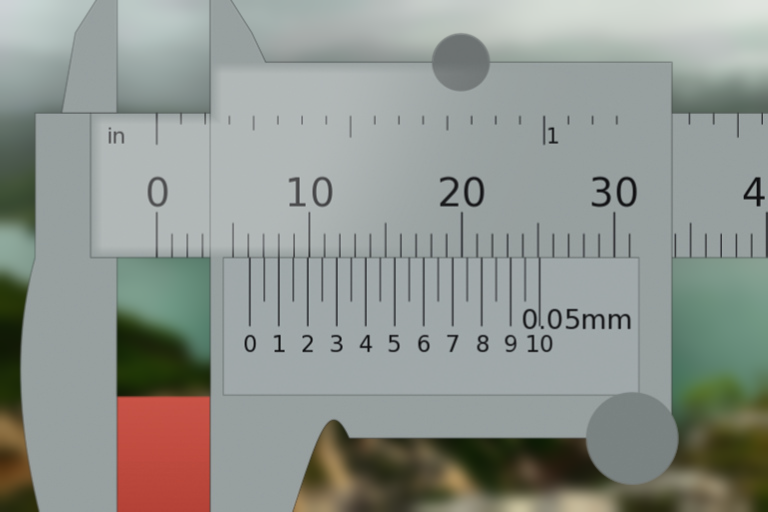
6.1 mm
